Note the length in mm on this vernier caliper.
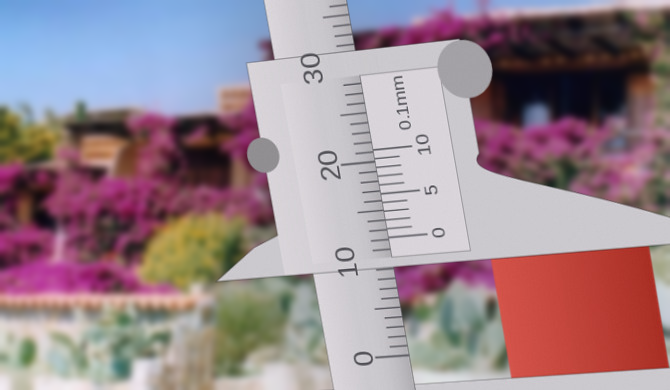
12.2 mm
